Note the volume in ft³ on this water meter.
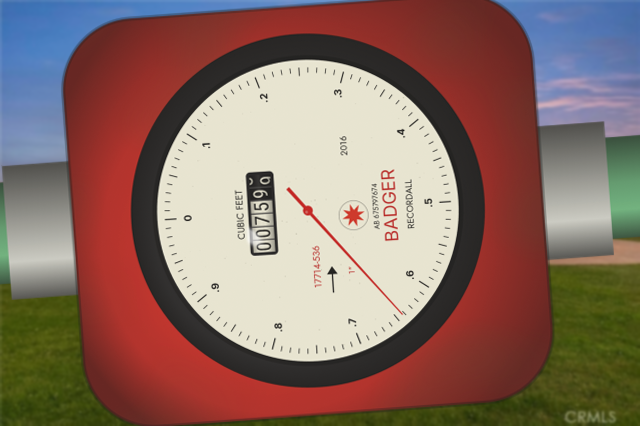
7598.64 ft³
